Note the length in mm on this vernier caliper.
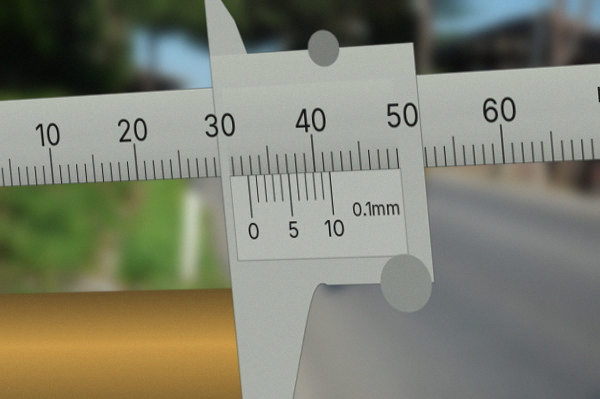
32.6 mm
